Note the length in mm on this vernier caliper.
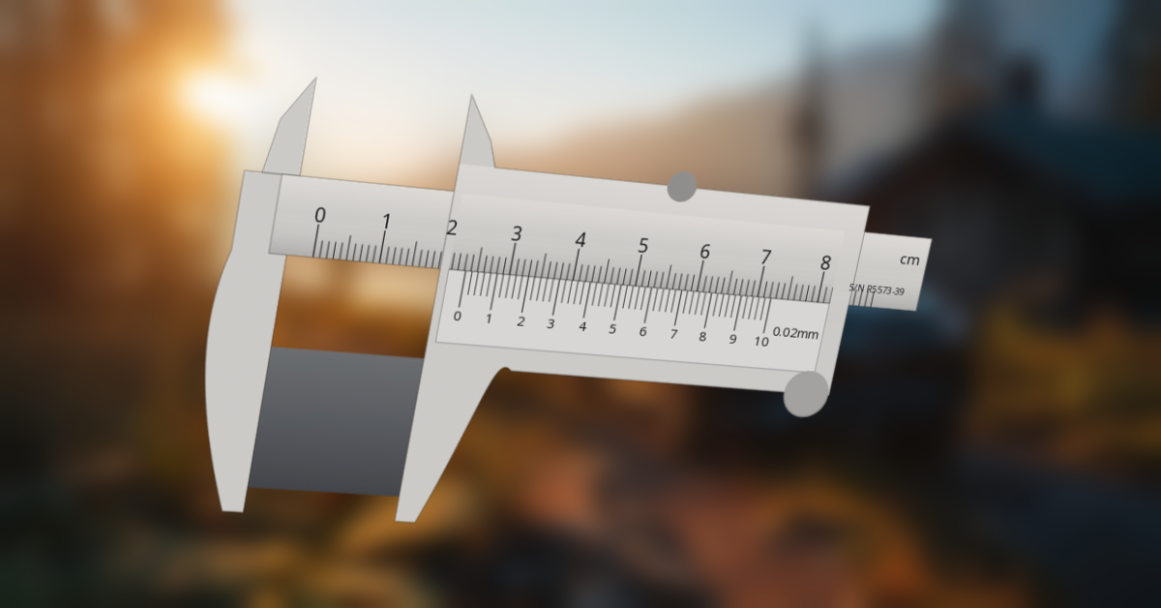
23.2 mm
